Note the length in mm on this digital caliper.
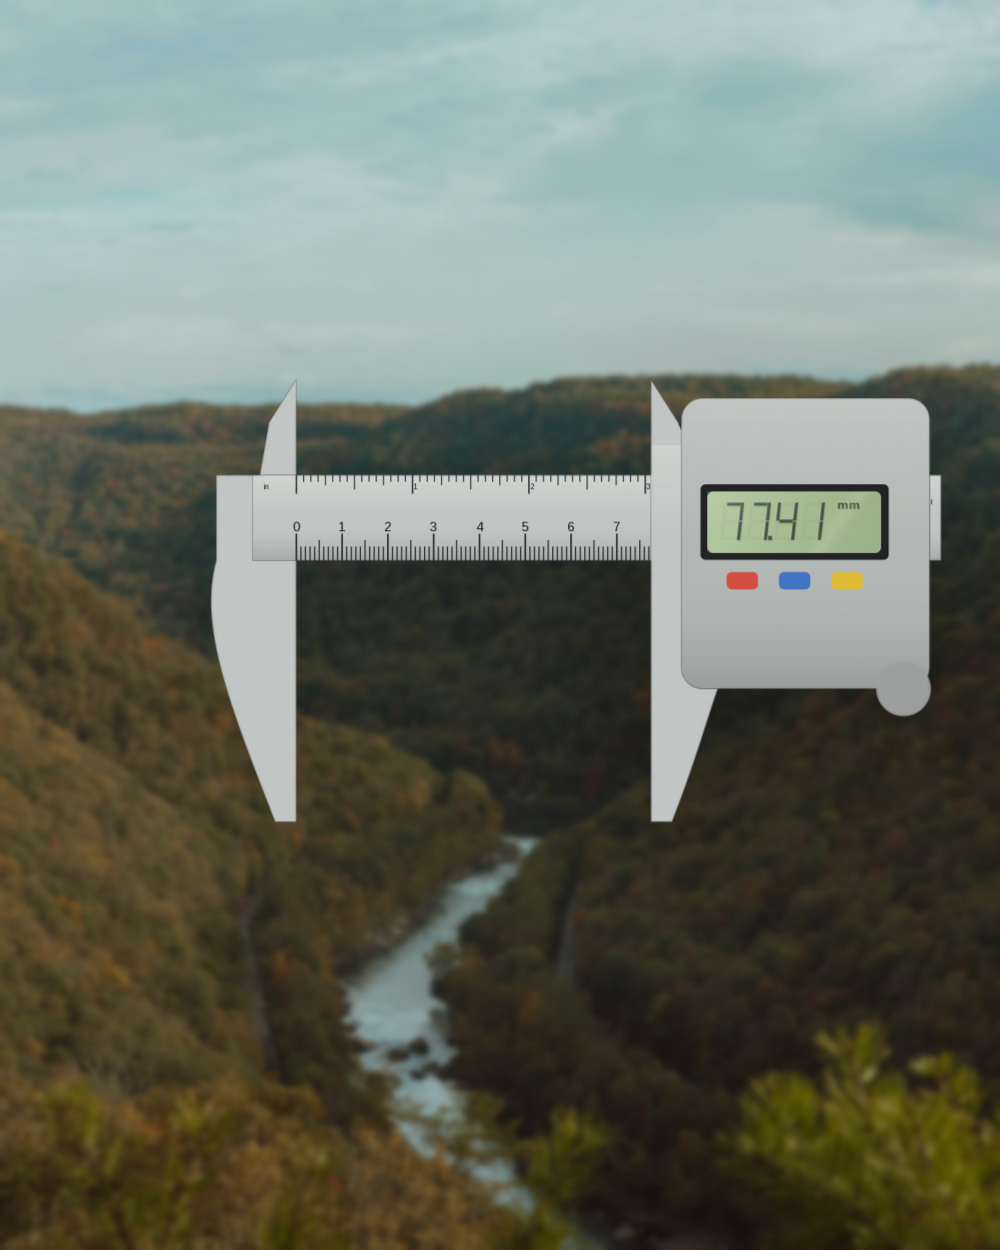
77.41 mm
